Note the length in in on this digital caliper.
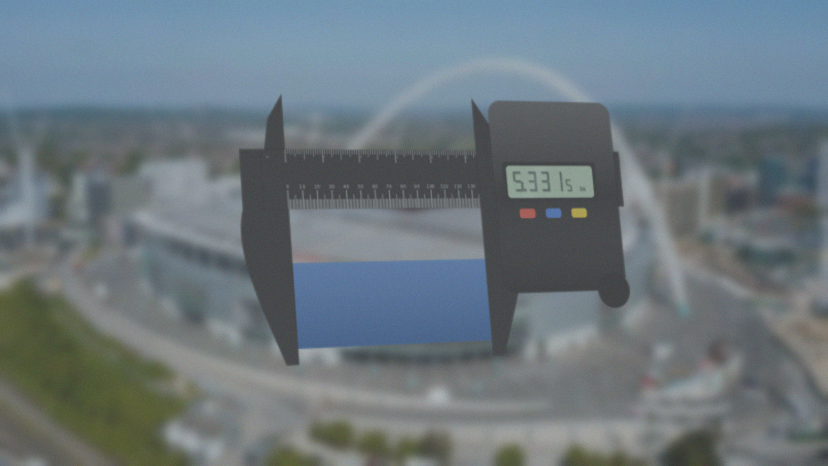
5.3315 in
